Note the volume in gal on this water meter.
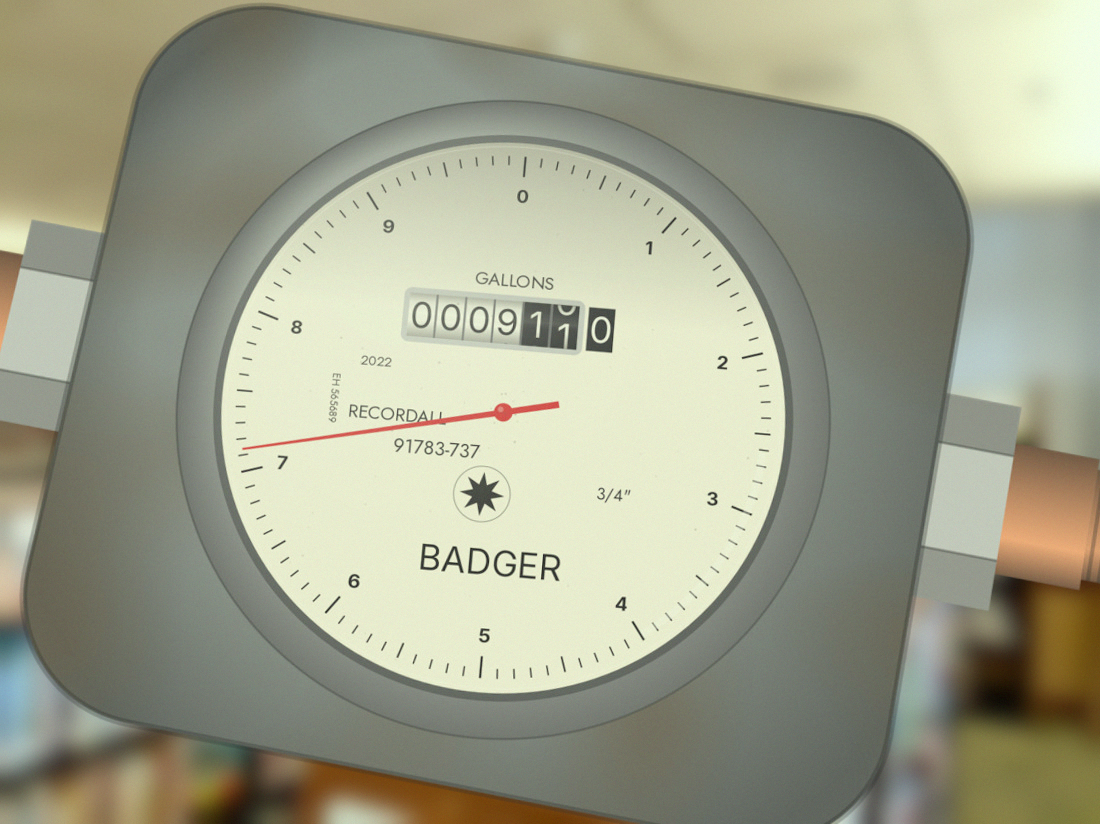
9107.1 gal
